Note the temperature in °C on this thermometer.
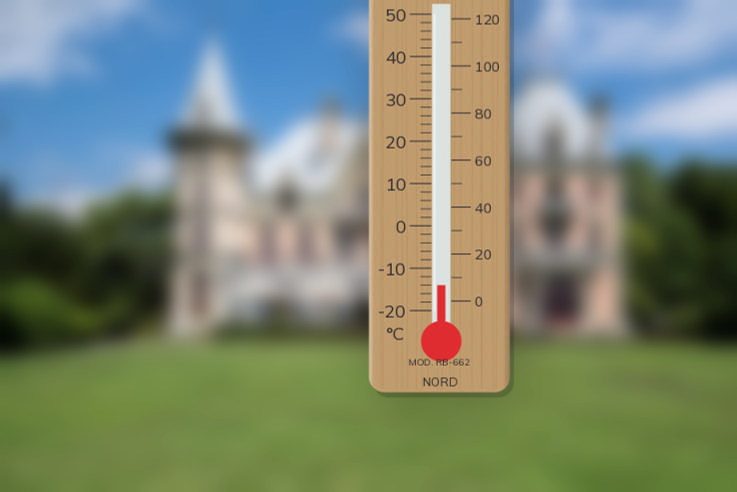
-14 °C
